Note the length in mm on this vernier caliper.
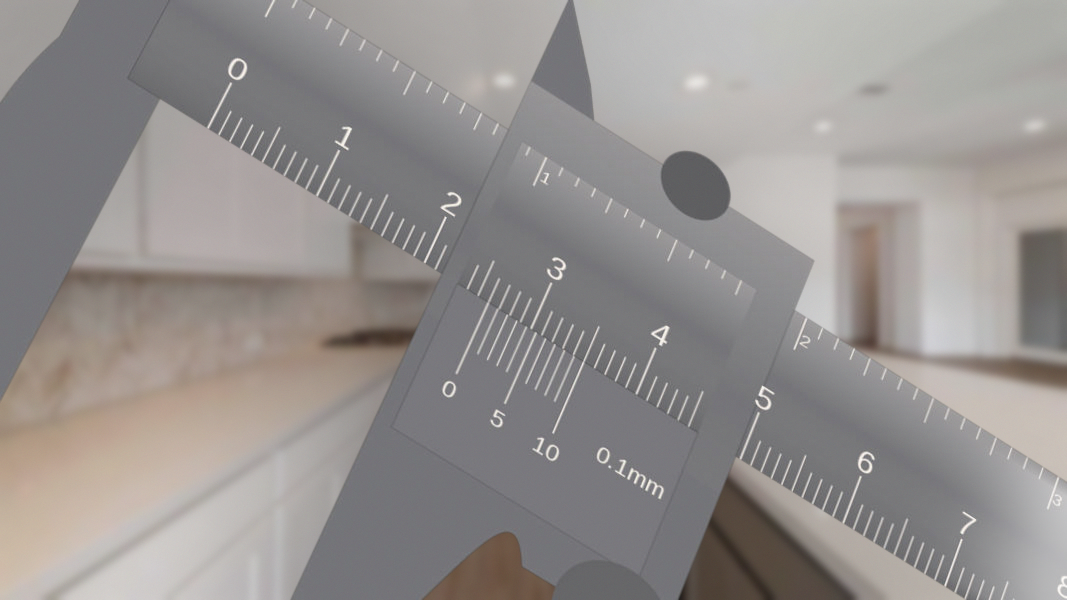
26.0 mm
